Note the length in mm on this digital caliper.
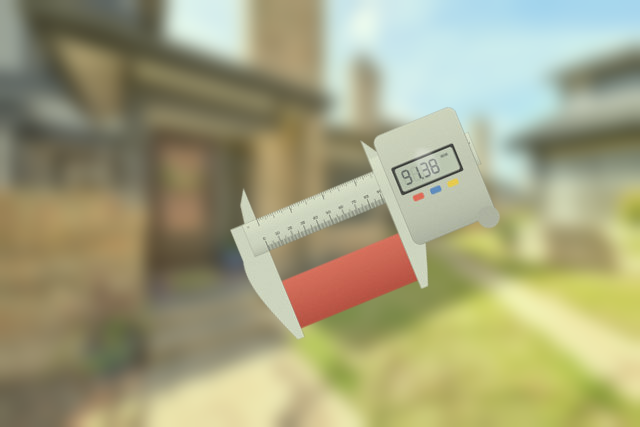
91.38 mm
